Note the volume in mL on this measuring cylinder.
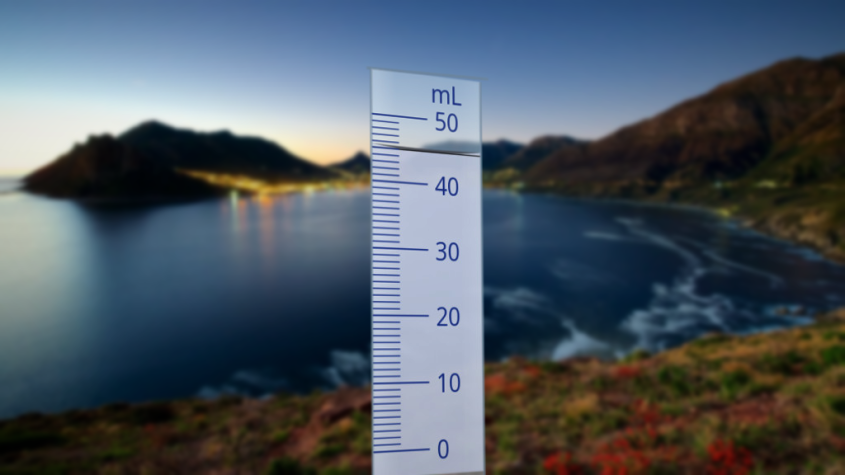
45 mL
